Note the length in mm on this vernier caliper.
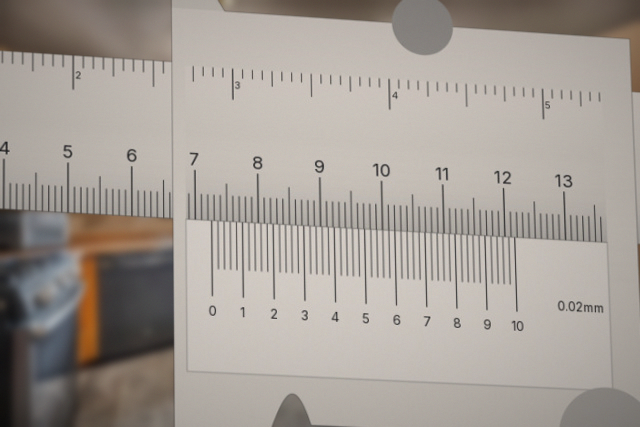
72.6 mm
